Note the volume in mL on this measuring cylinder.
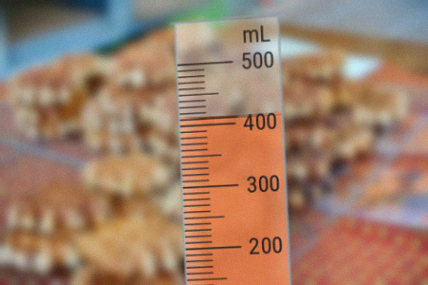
410 mL
